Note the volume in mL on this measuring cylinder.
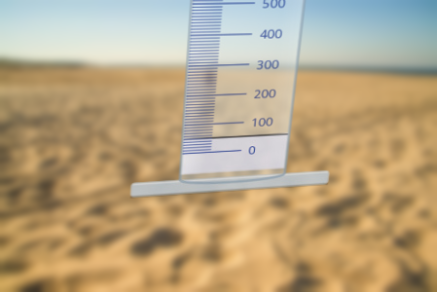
50 mL
